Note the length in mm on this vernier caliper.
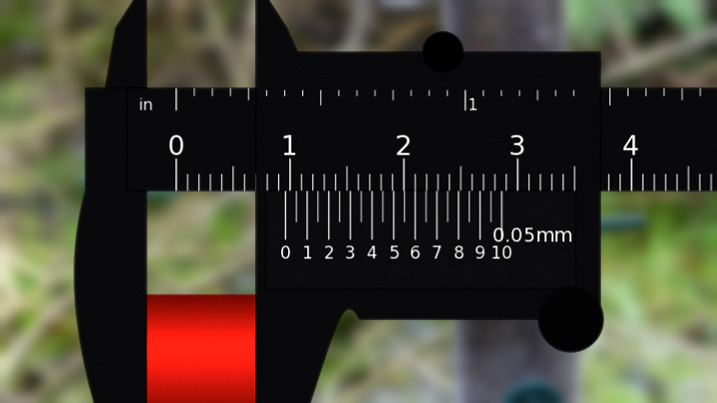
9.6 mm
